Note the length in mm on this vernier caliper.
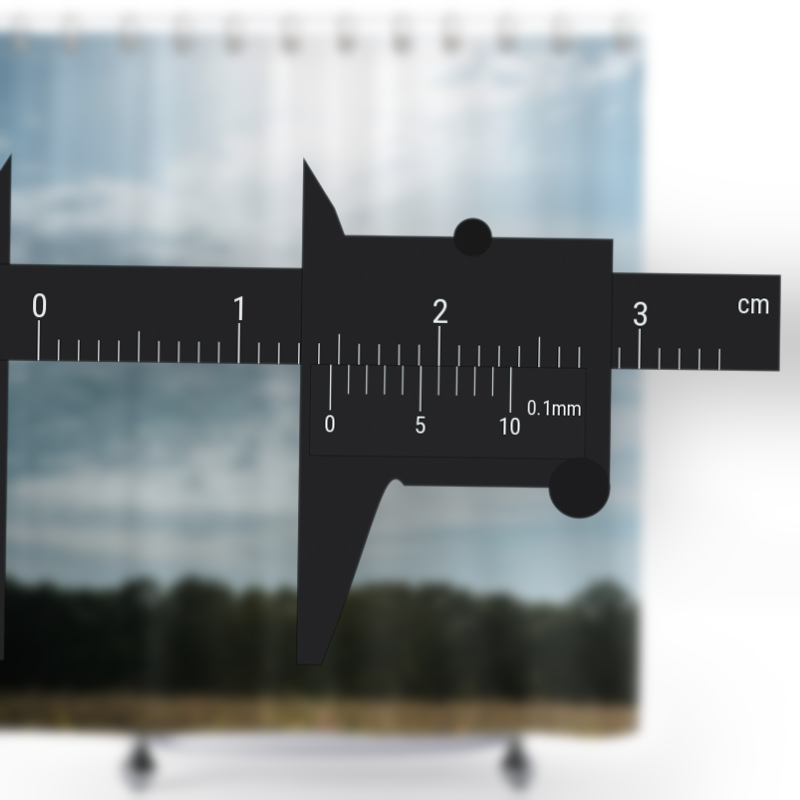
14.6 mm
